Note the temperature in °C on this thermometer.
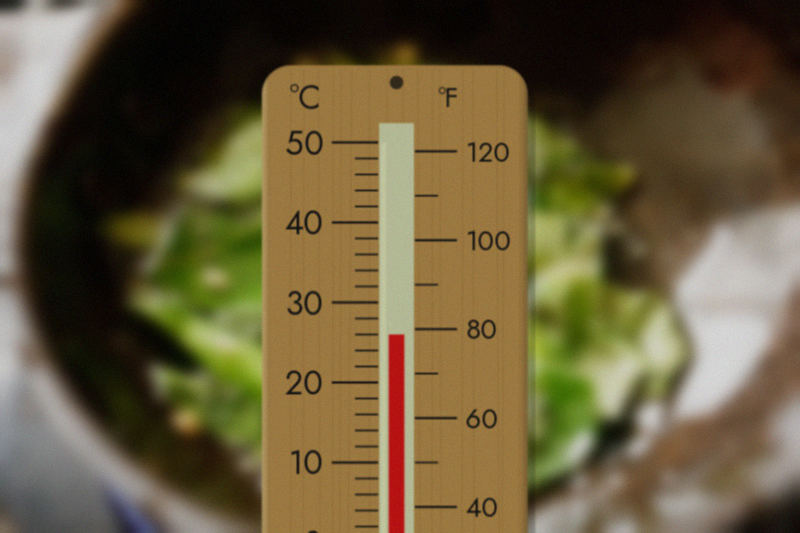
26 °C
